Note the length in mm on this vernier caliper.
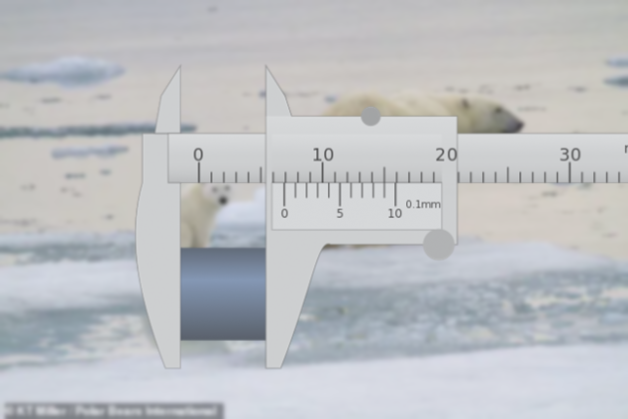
6.9 mm
